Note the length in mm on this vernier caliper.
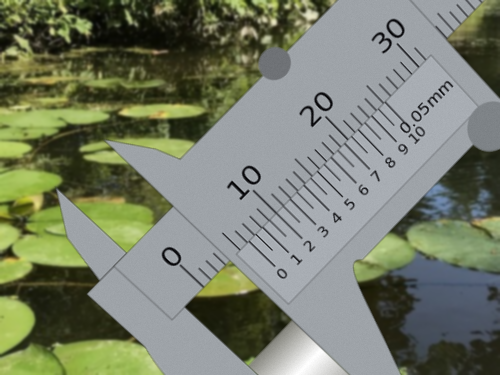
6.2 mm
